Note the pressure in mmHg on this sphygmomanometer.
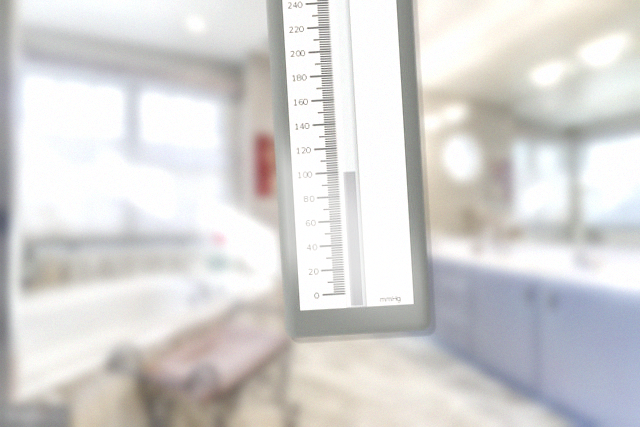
100 mmHg
